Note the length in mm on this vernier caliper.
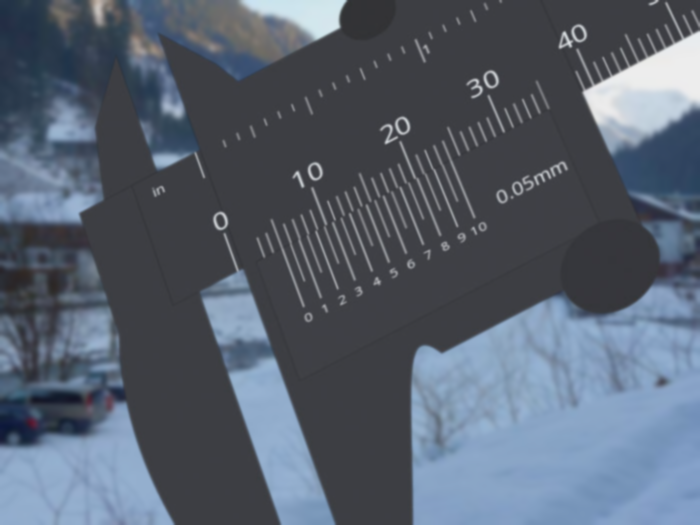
5.0 mm
